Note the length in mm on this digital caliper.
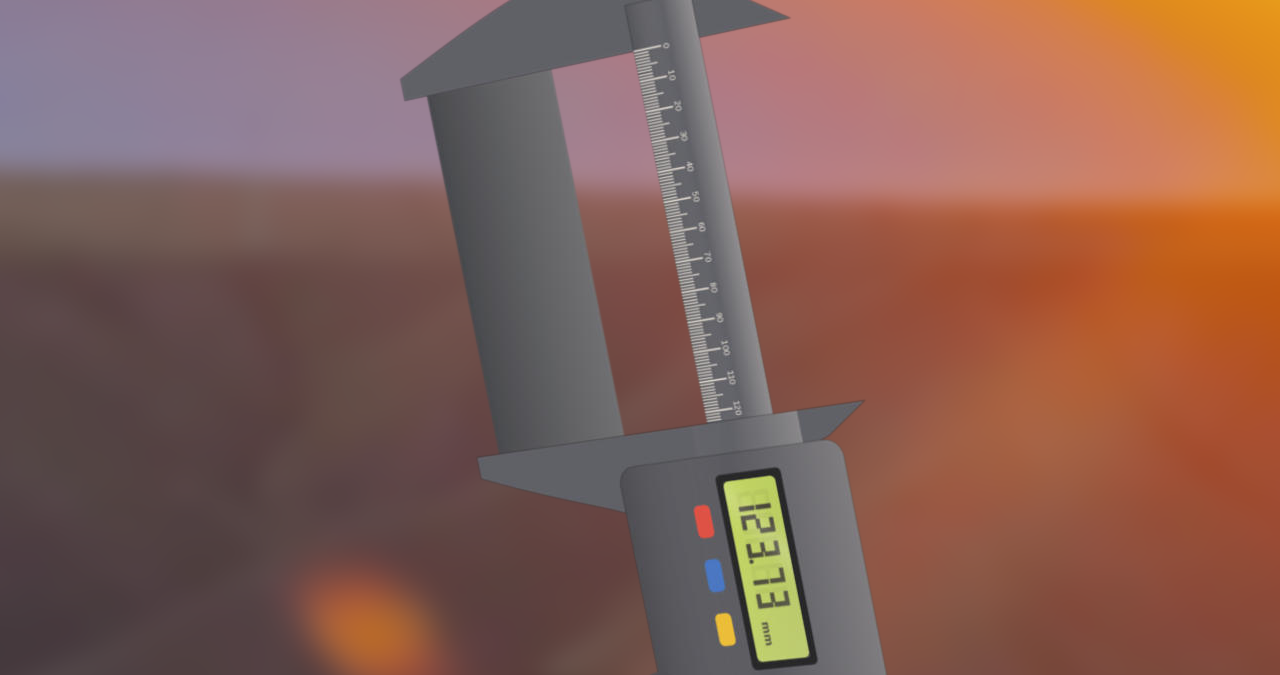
123.73 mm
